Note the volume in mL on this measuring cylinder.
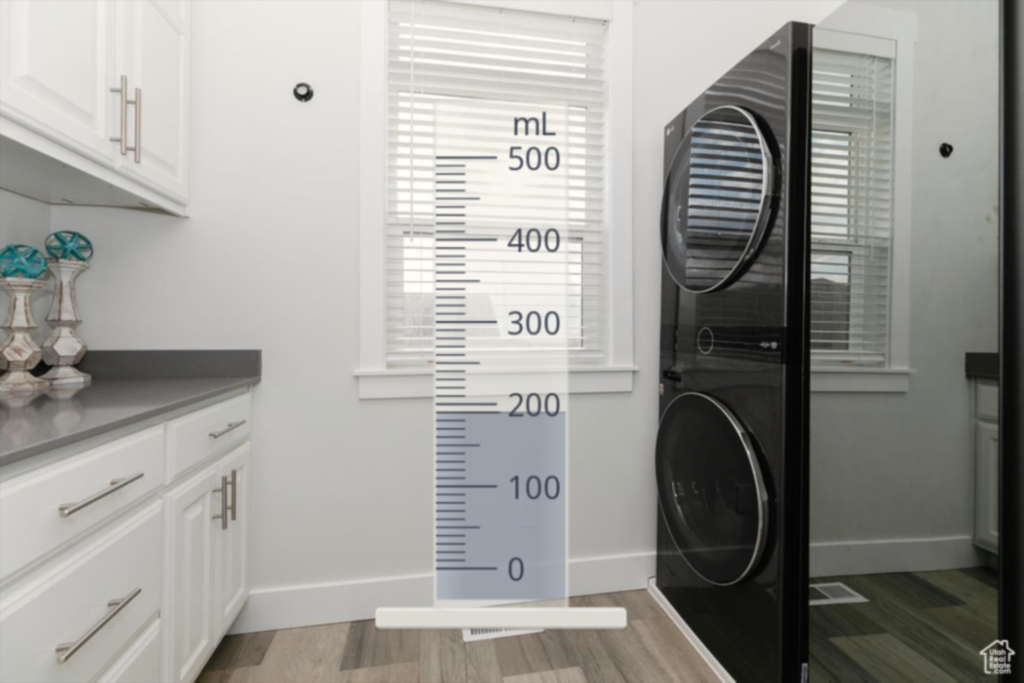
190 mL
